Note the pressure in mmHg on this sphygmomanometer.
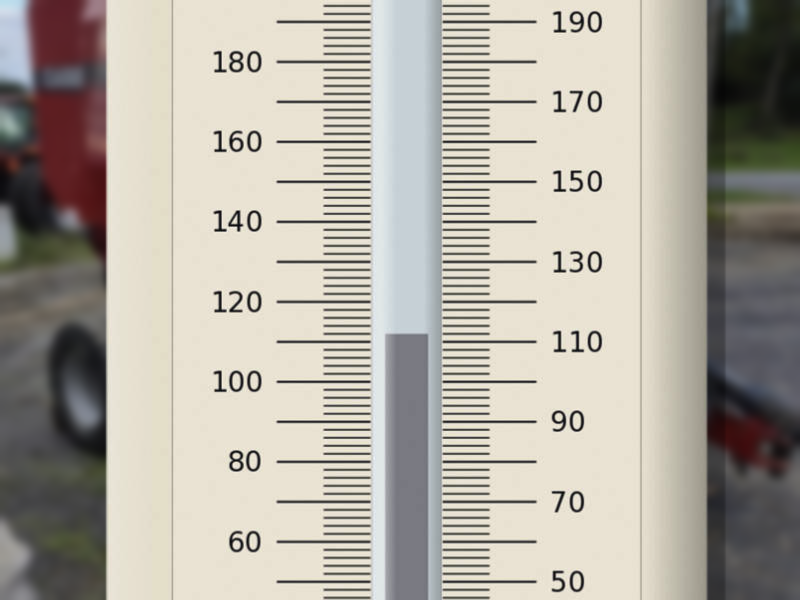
112 mmHg
